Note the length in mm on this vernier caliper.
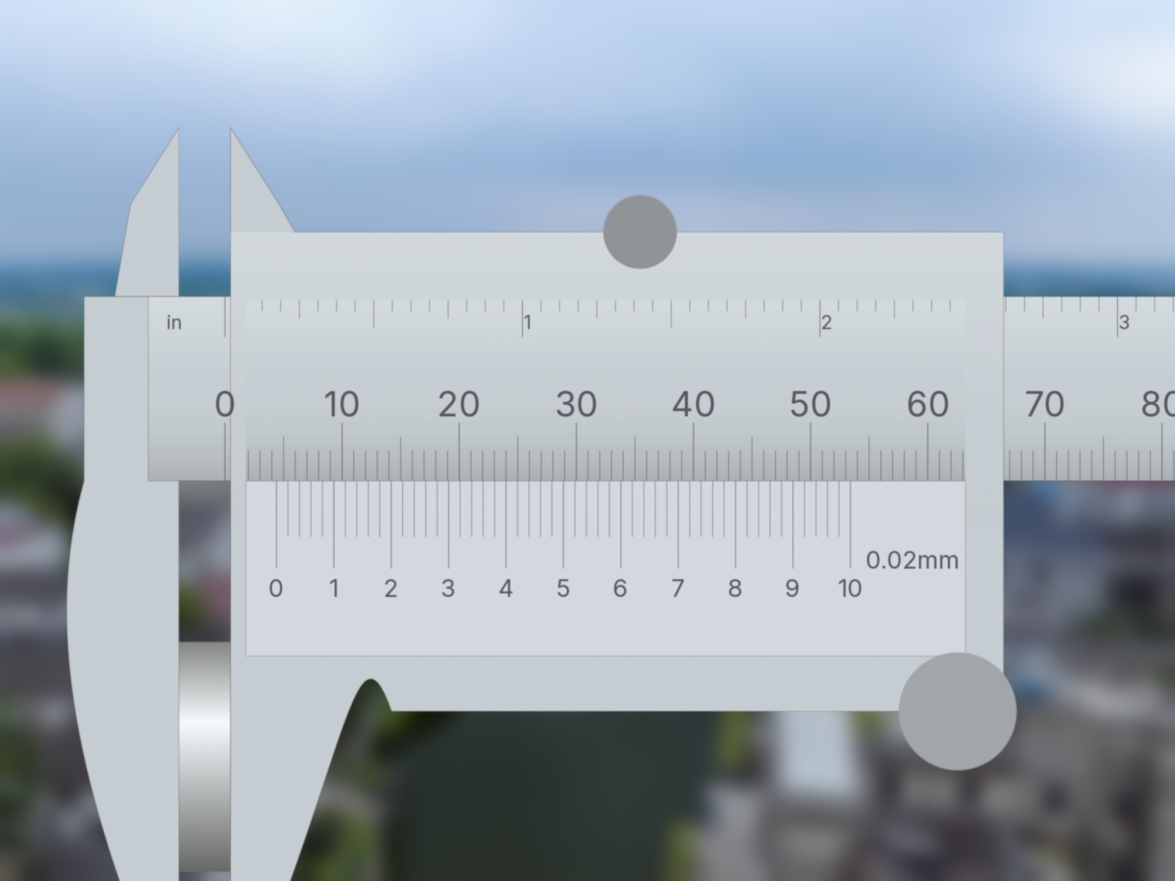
4.4 mm
